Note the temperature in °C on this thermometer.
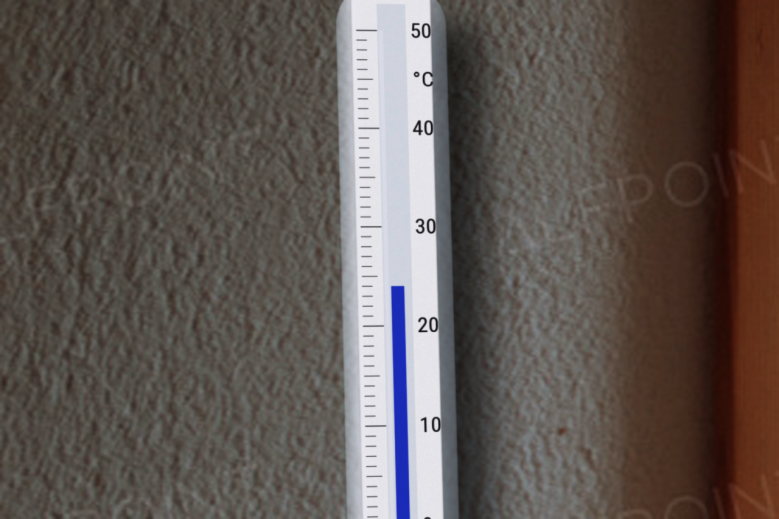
24 °C
